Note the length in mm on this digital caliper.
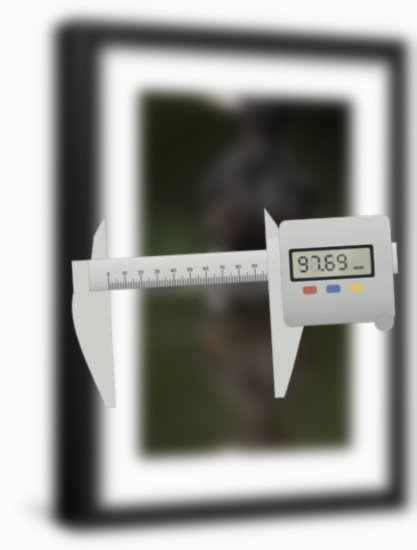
97.69 mm
